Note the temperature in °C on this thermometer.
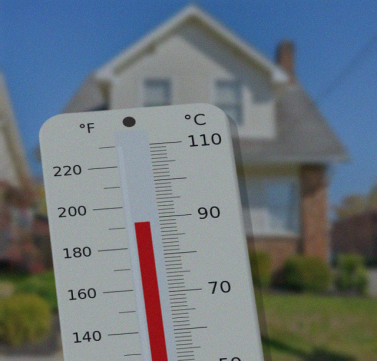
89 °C
